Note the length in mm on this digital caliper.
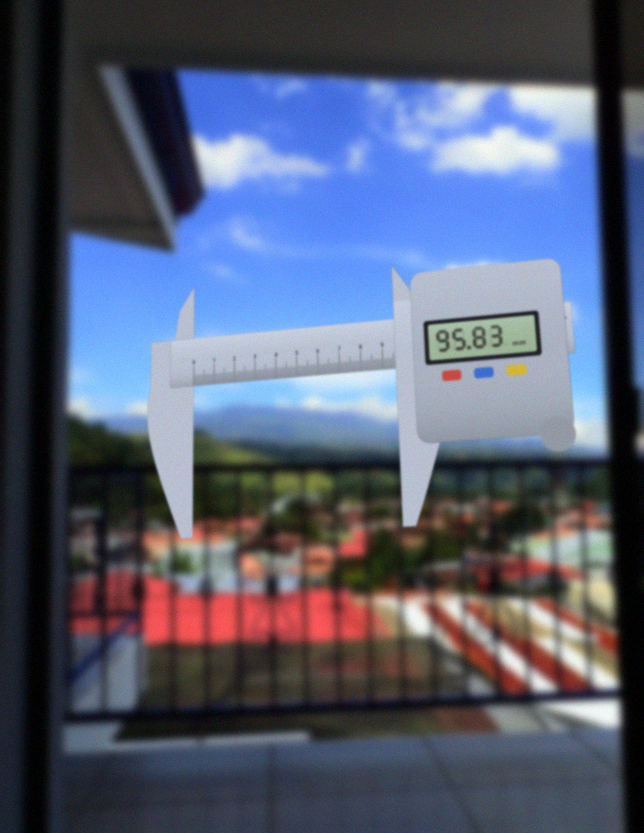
95.83 mm
